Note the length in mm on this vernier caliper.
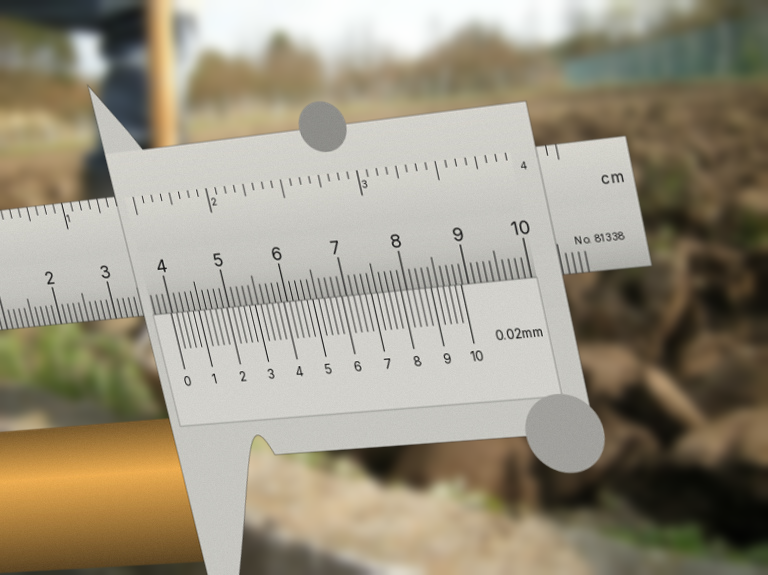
39.8 mm
